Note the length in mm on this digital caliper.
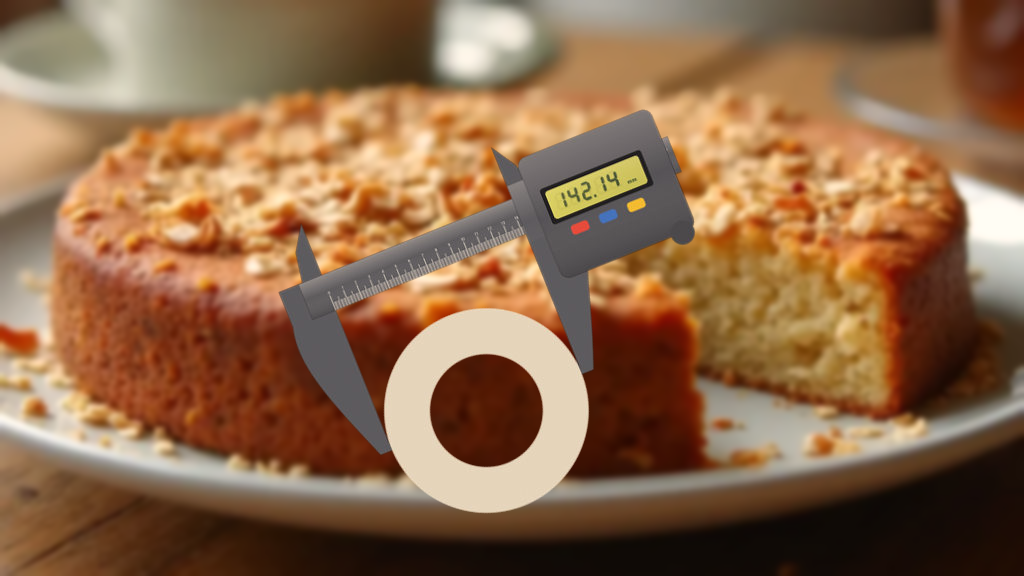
142.14 mm
